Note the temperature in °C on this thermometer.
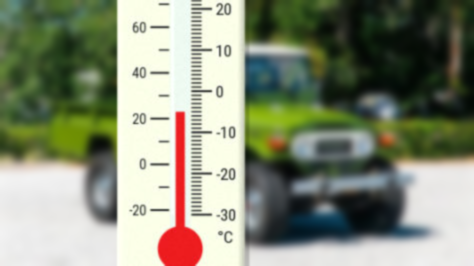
-5 °C
